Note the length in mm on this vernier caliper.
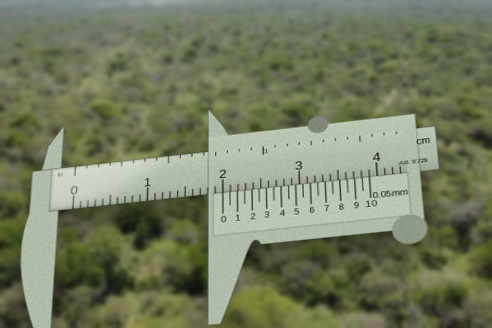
20.0 mm
